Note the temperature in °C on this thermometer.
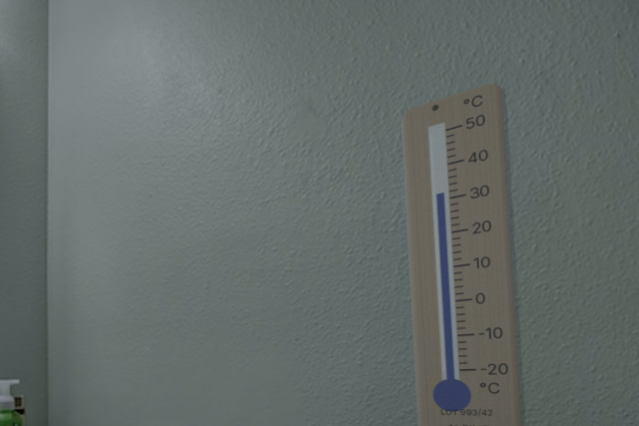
32 °C
